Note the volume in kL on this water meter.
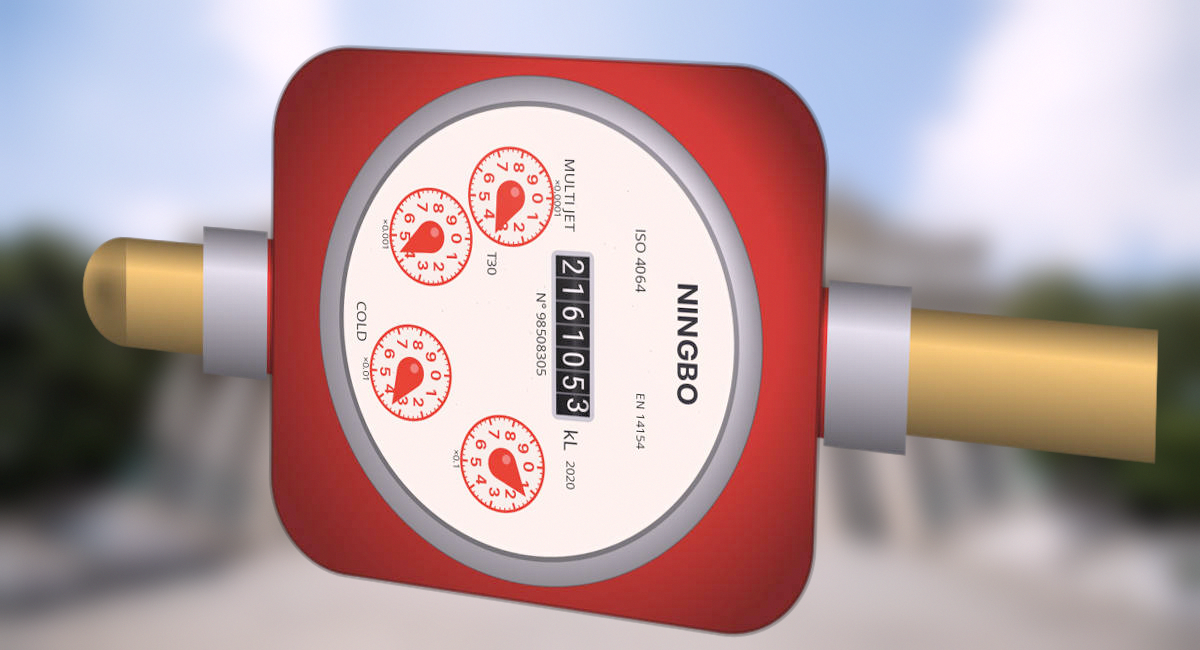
2161053.1343 kL
